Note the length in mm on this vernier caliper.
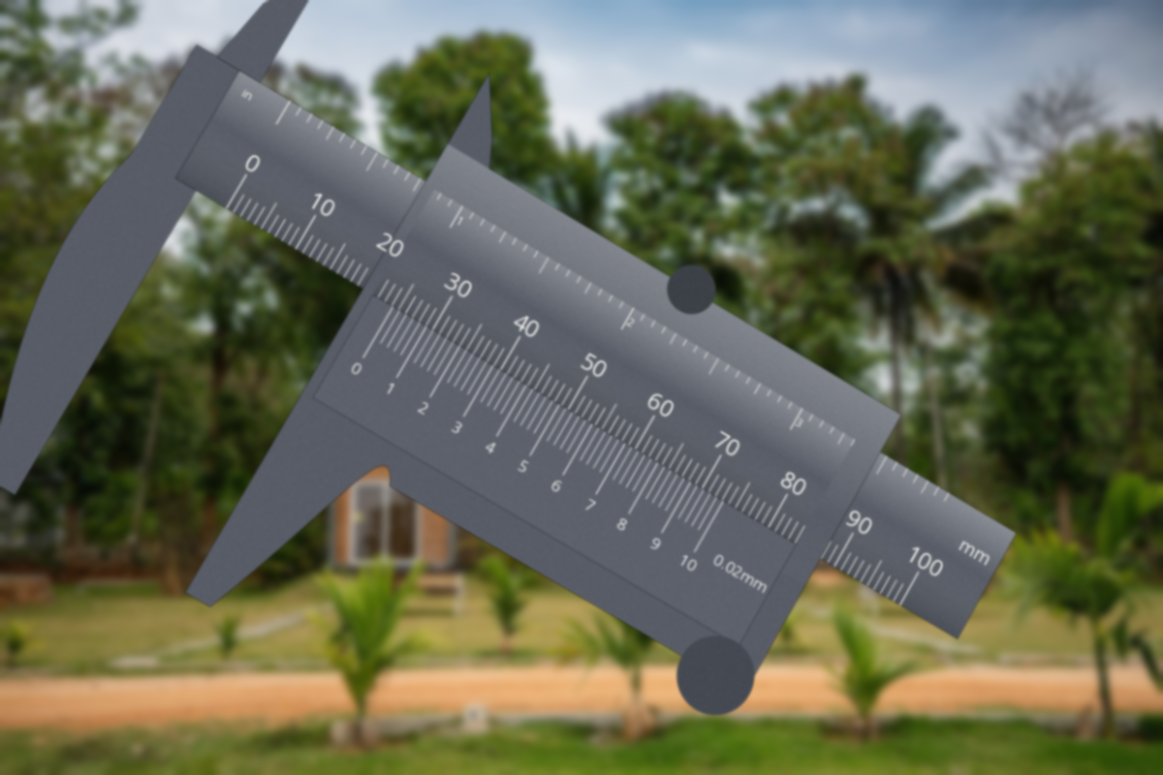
24.2 mm
